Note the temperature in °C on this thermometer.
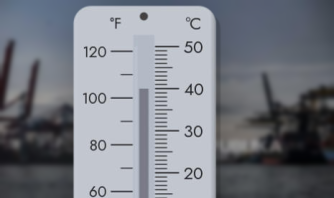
40 °C
